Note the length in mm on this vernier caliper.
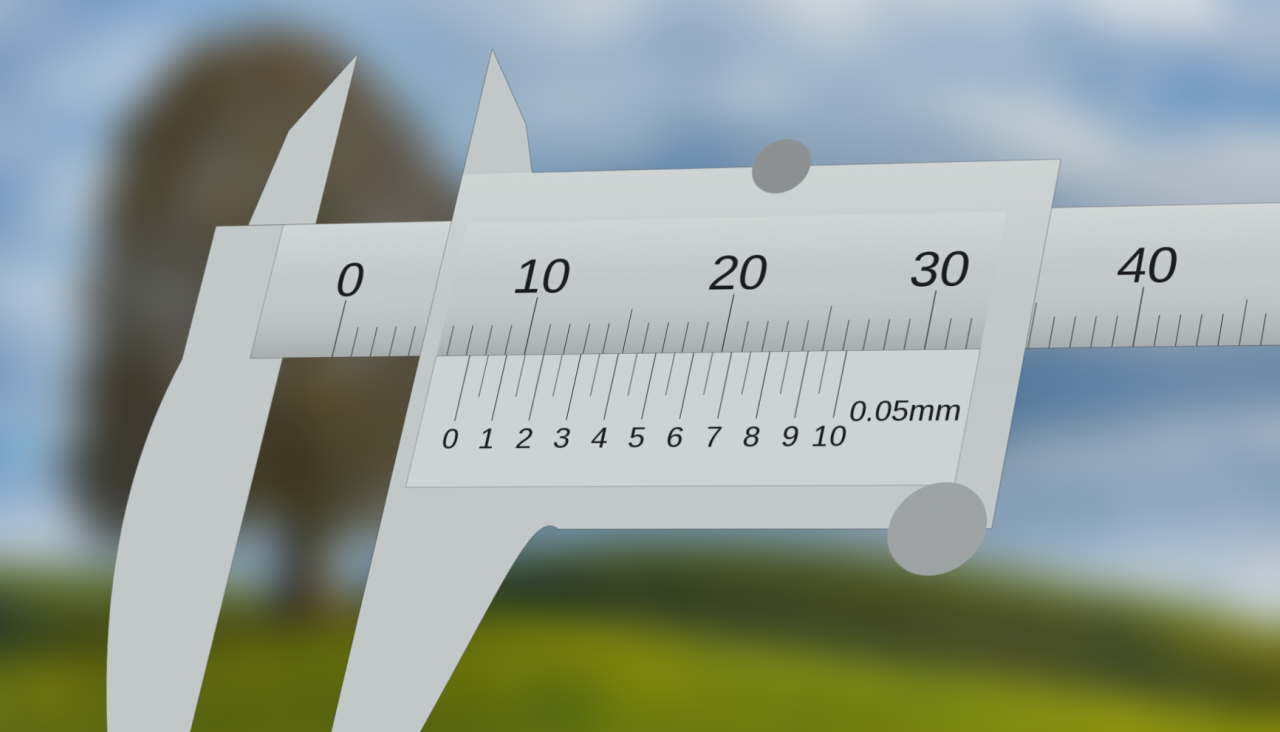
7.2 mm
